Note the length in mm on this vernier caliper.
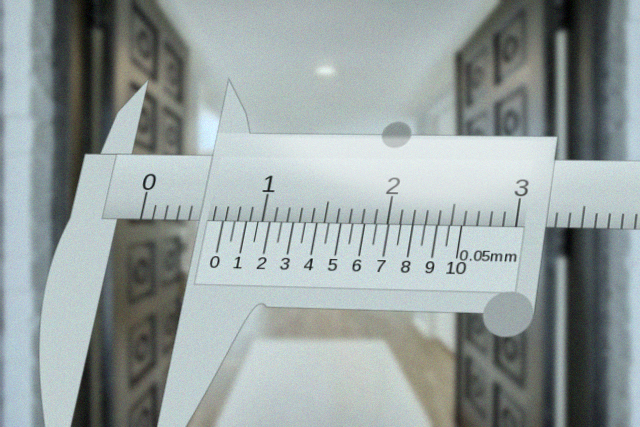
6.8 mm
